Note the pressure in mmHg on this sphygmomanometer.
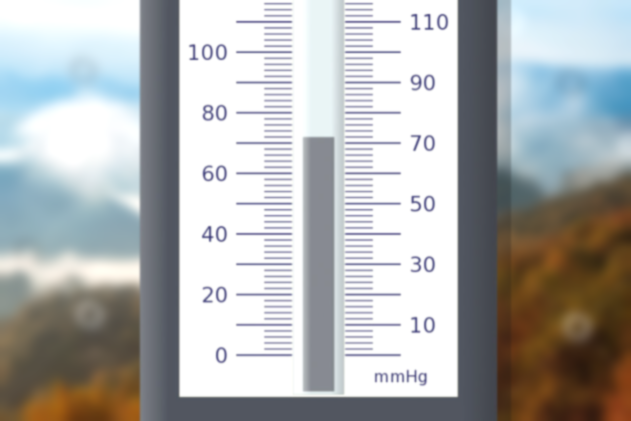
72 mmHg
